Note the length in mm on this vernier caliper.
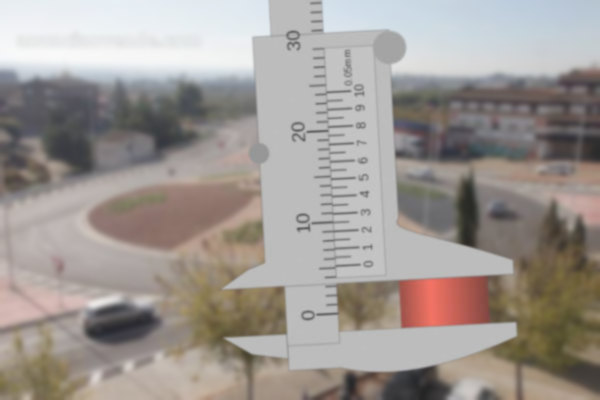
5.2 mm
